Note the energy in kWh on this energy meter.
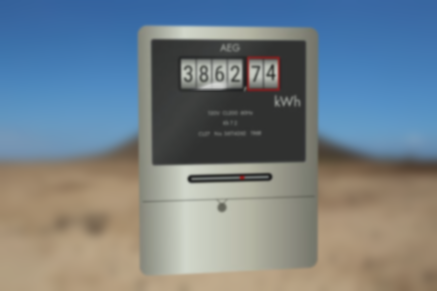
3862.74 kWh
